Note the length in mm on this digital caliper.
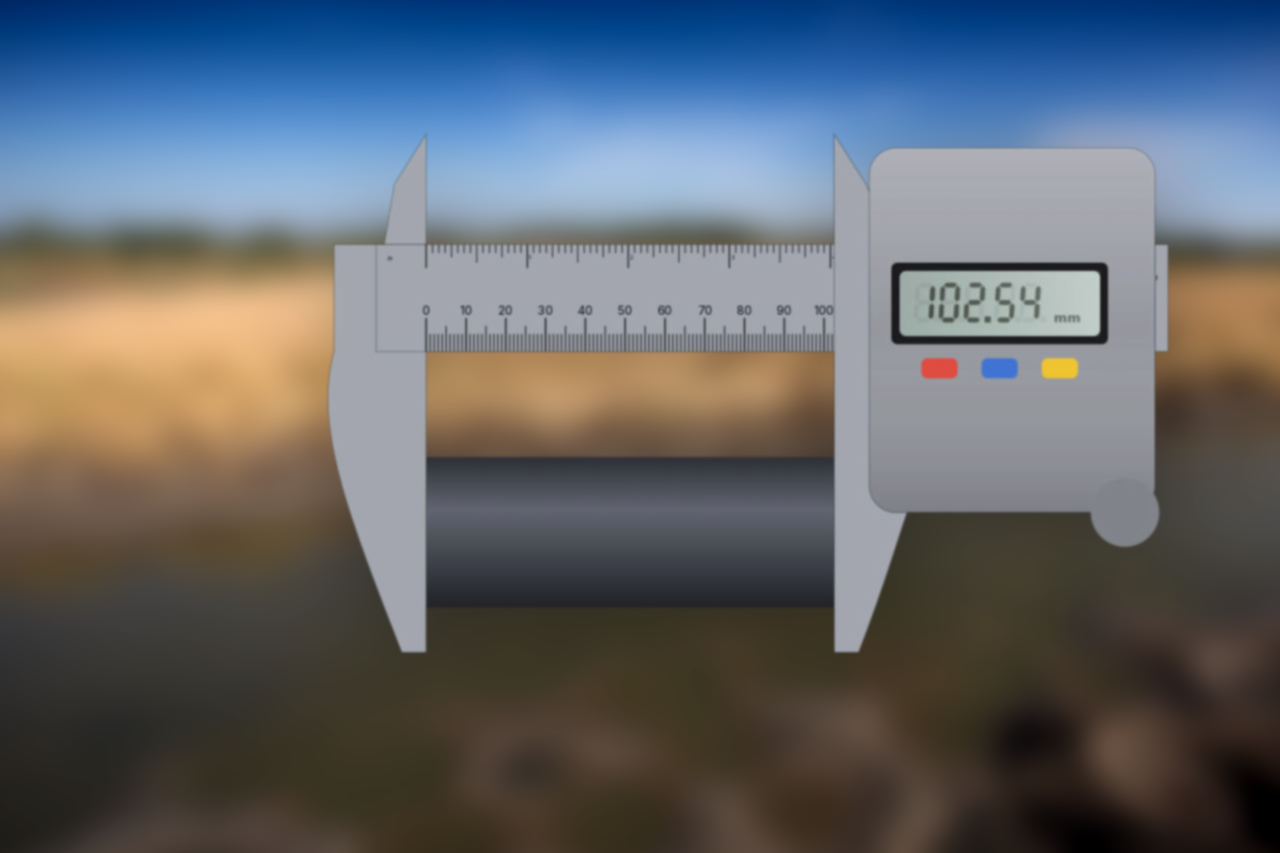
102.54 mm
